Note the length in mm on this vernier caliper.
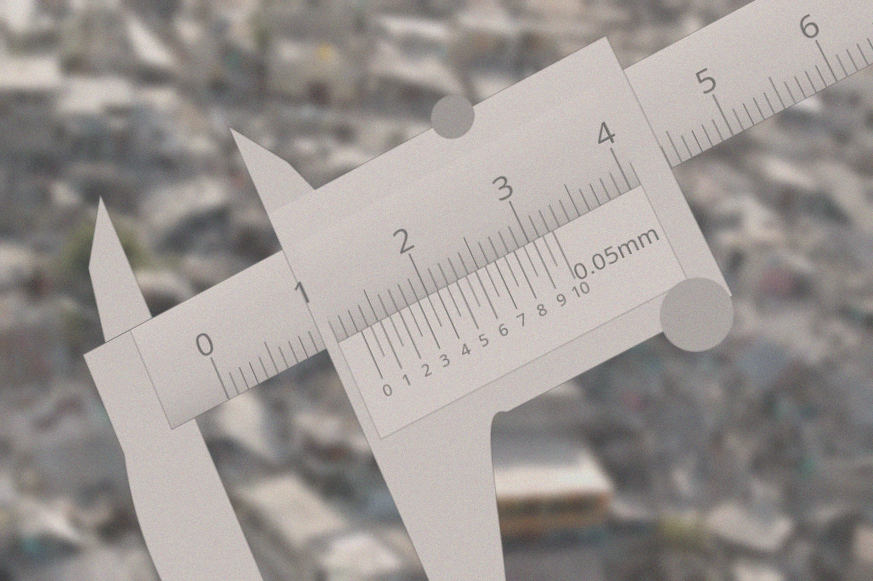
13.3 mm
